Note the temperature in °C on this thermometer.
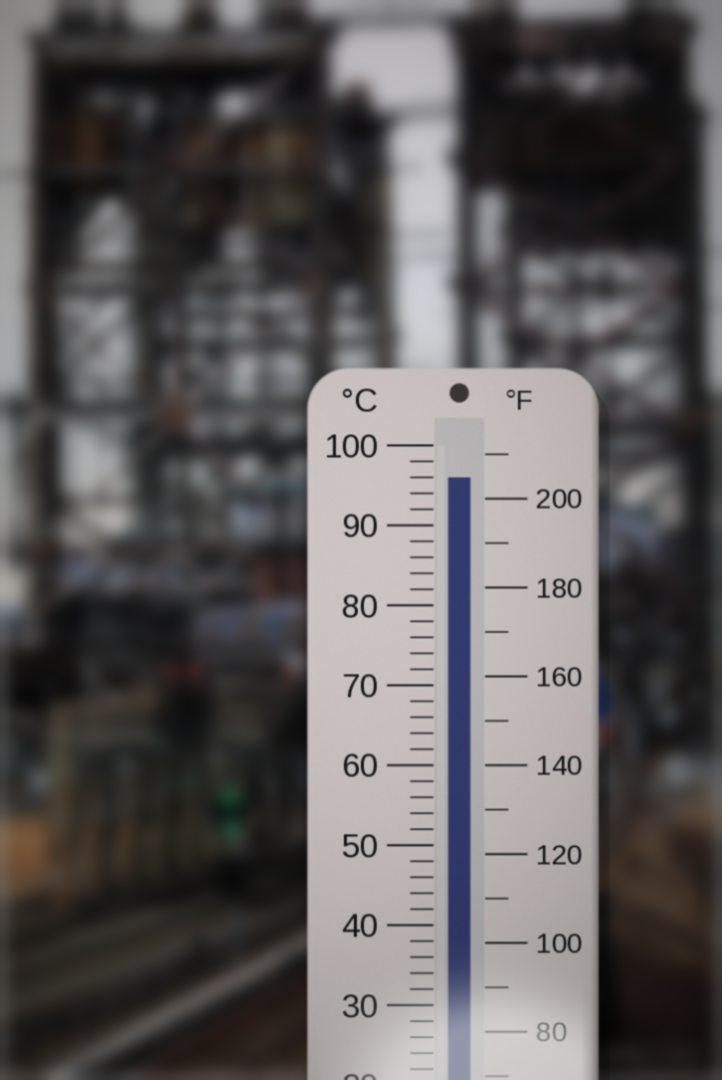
96 °C
